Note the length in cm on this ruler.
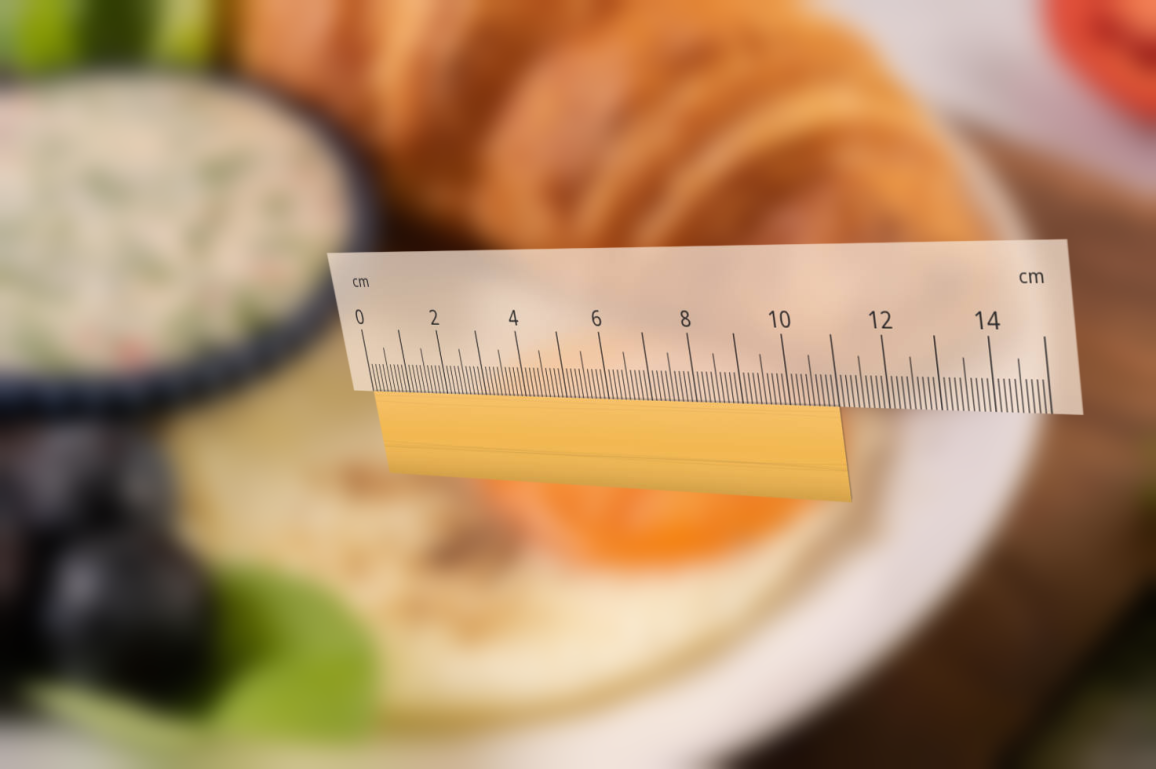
11 cm
